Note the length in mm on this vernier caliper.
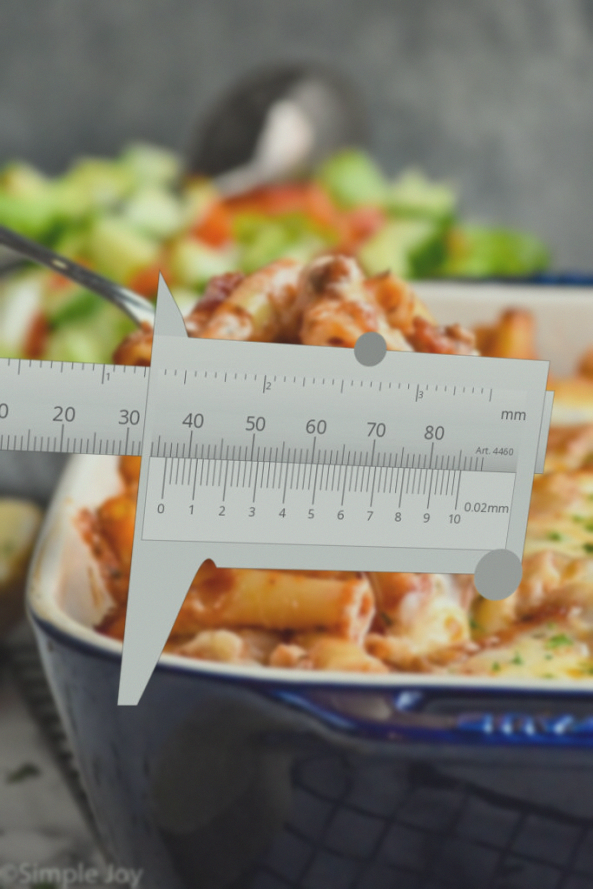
36.4 mm
